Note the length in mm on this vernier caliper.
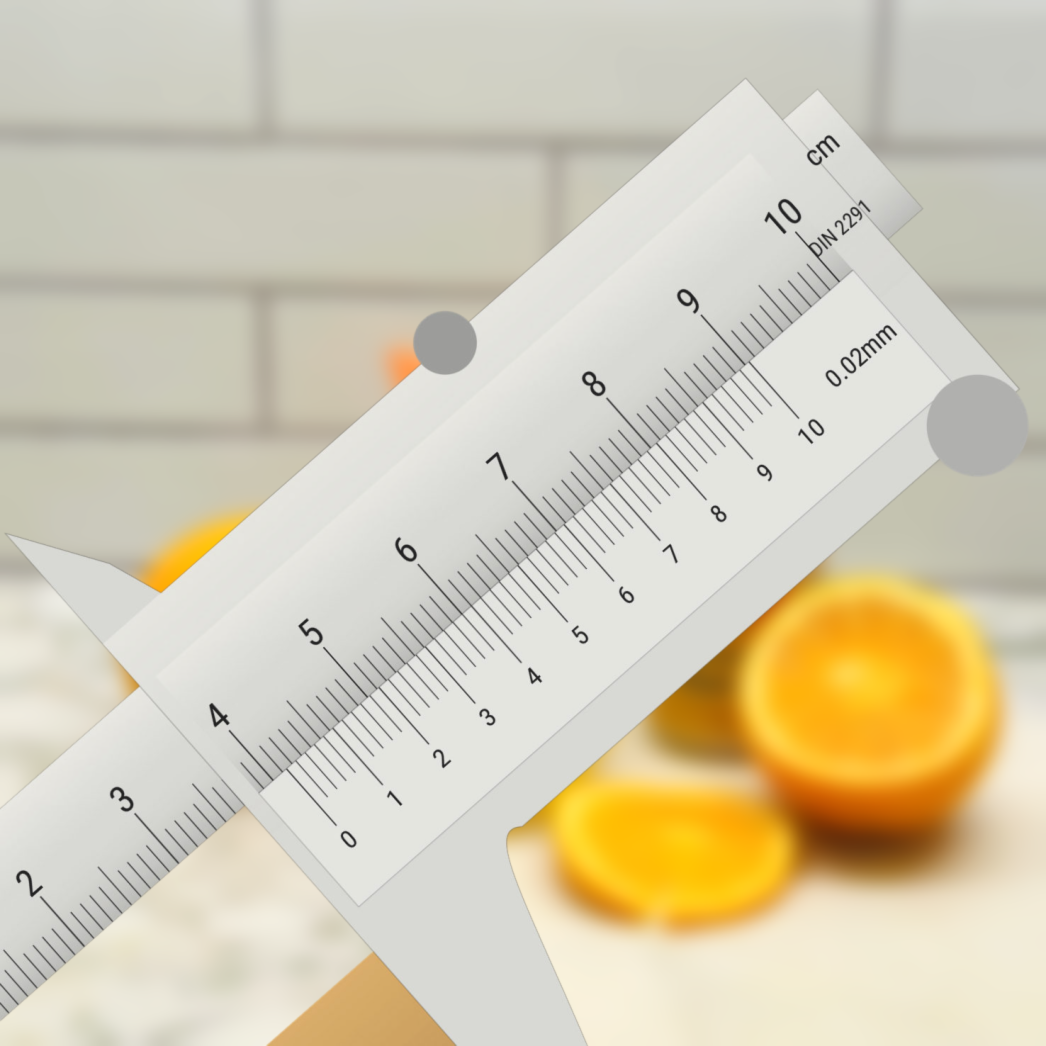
41.4 mm
